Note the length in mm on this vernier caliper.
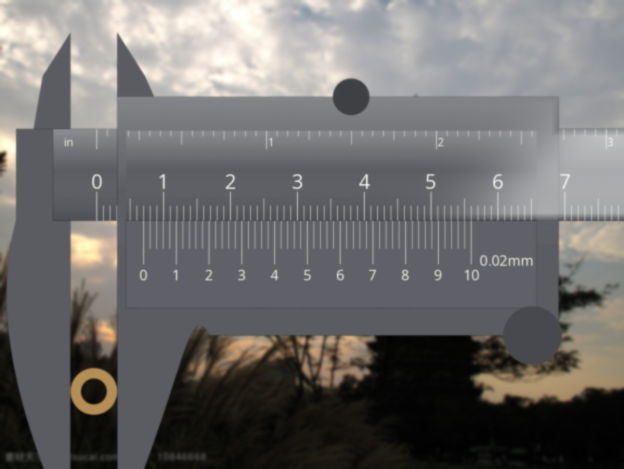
7.0 mm
